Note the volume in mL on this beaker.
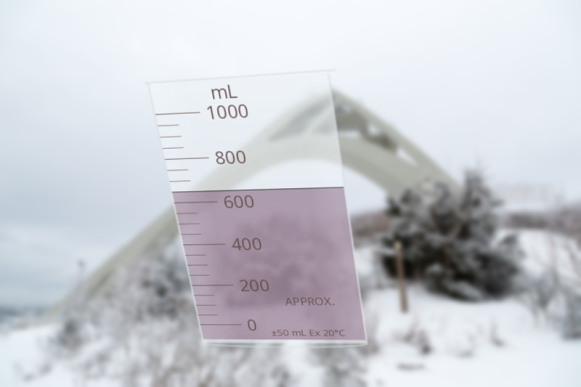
650 mL
